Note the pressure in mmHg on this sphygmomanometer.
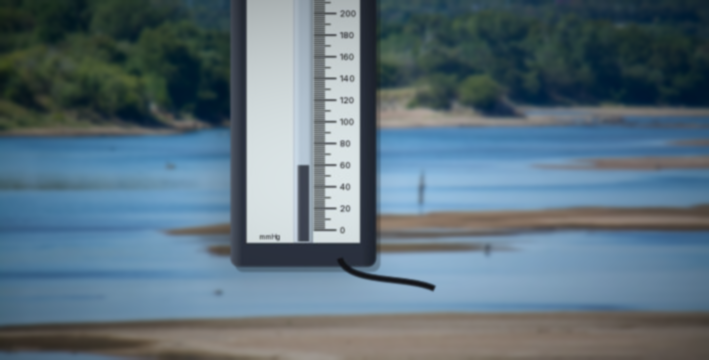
60 mmHg
